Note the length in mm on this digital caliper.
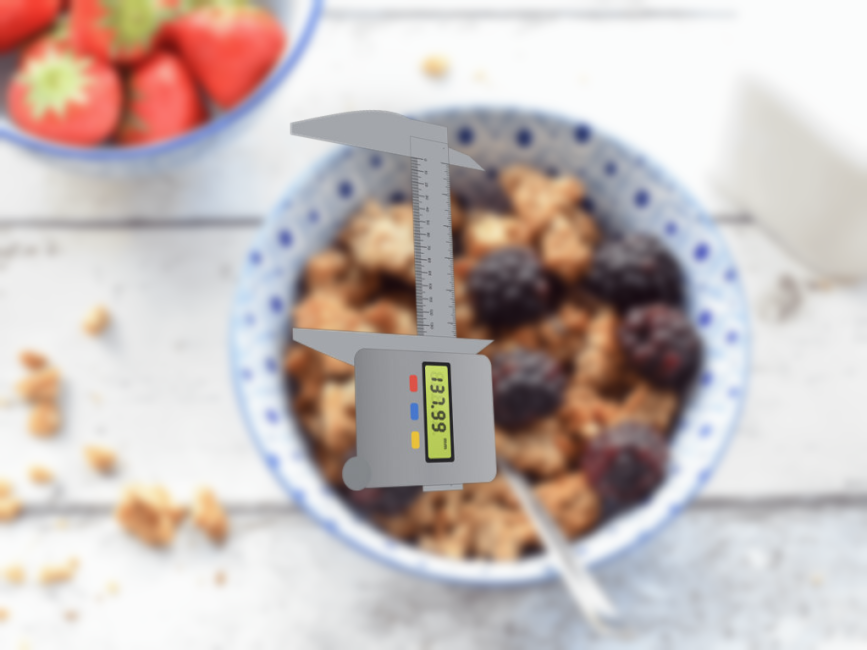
137.99 mm
